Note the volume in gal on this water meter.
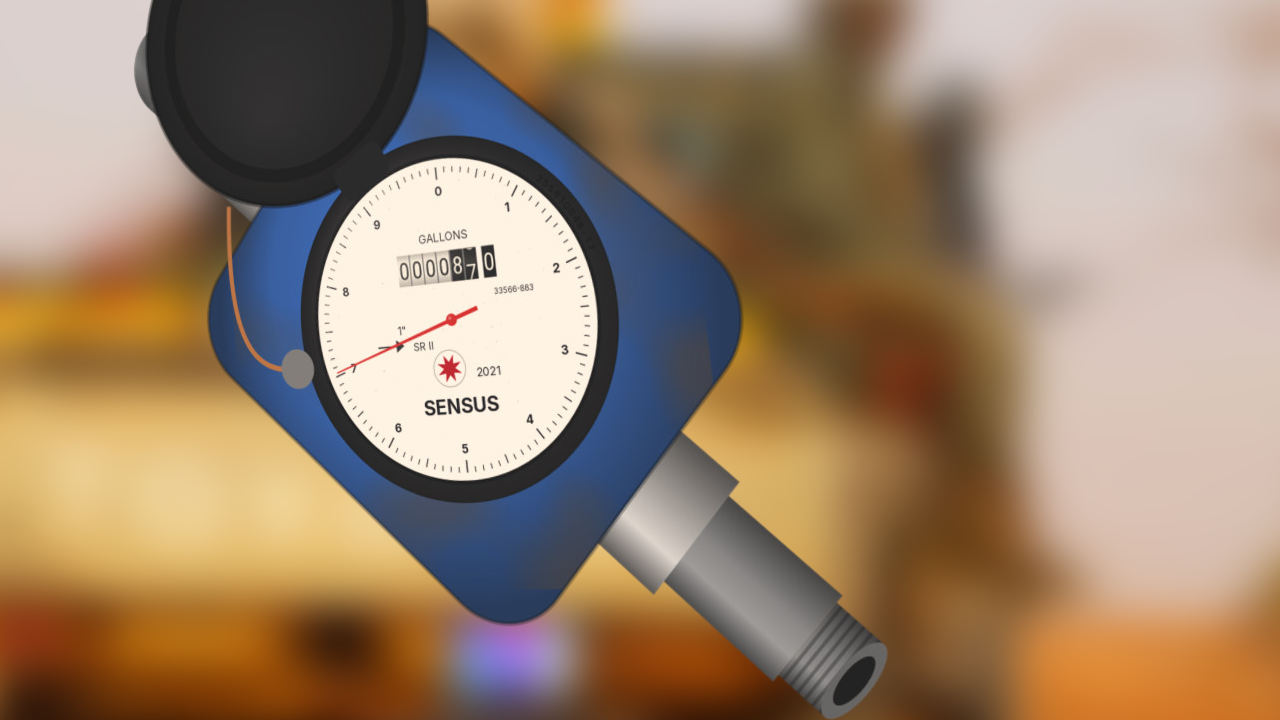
867.0 gal
